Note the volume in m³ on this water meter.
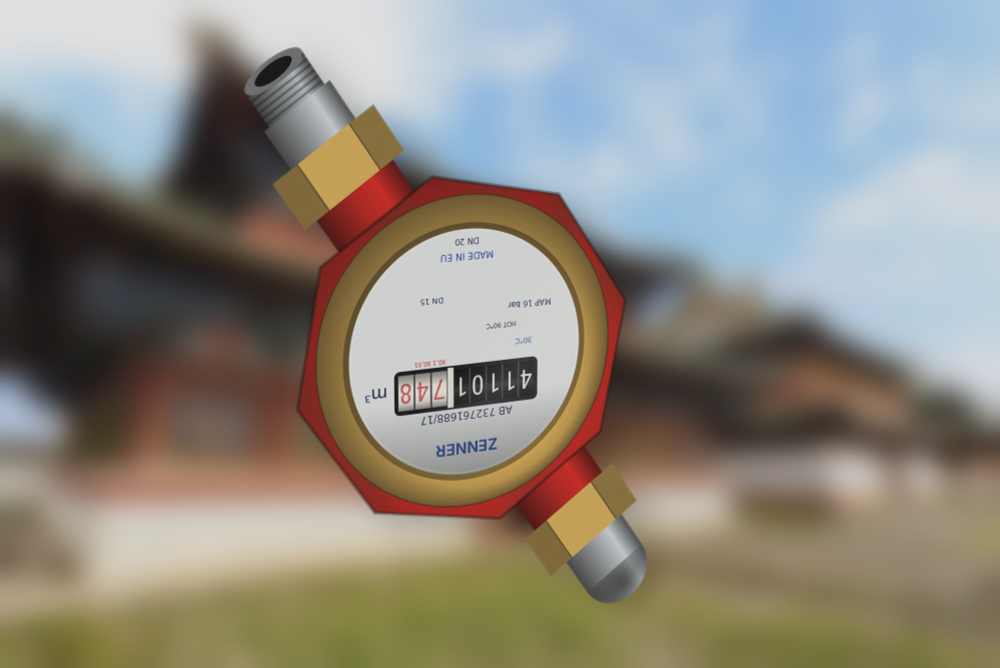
41101.748 m³
